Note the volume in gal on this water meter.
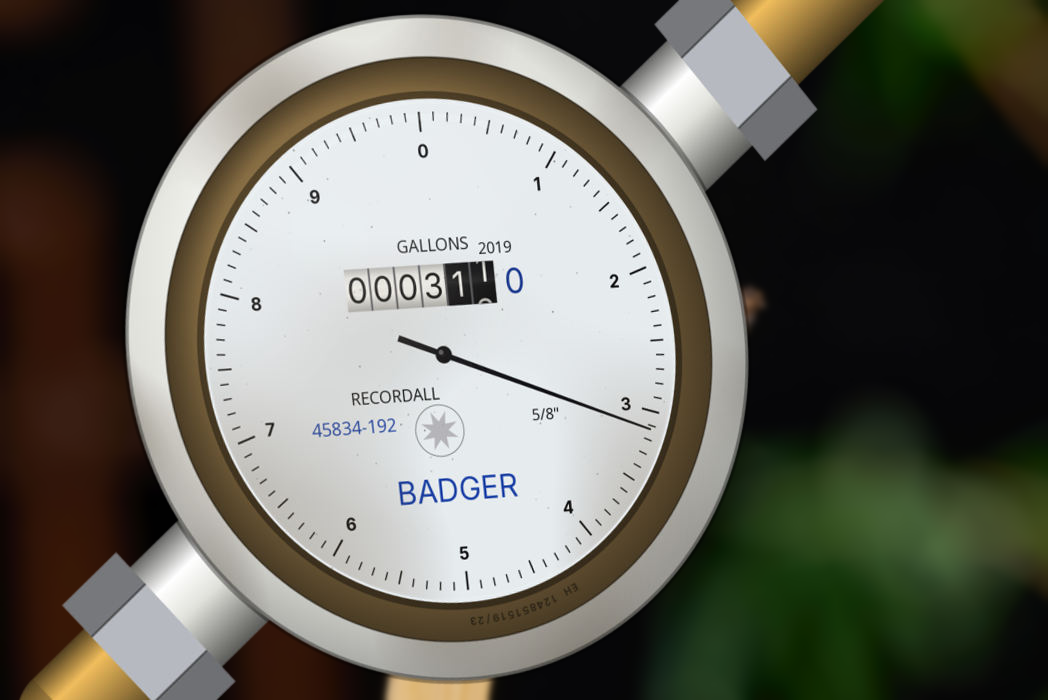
3113.1 gal
